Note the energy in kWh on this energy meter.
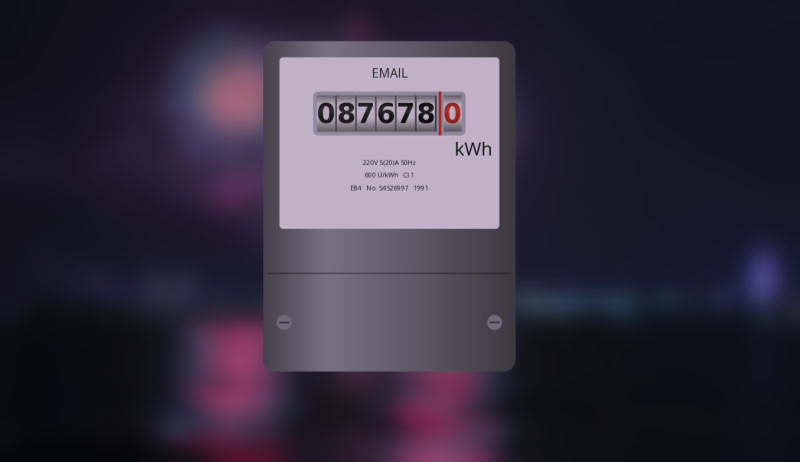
87678.0 kWh
